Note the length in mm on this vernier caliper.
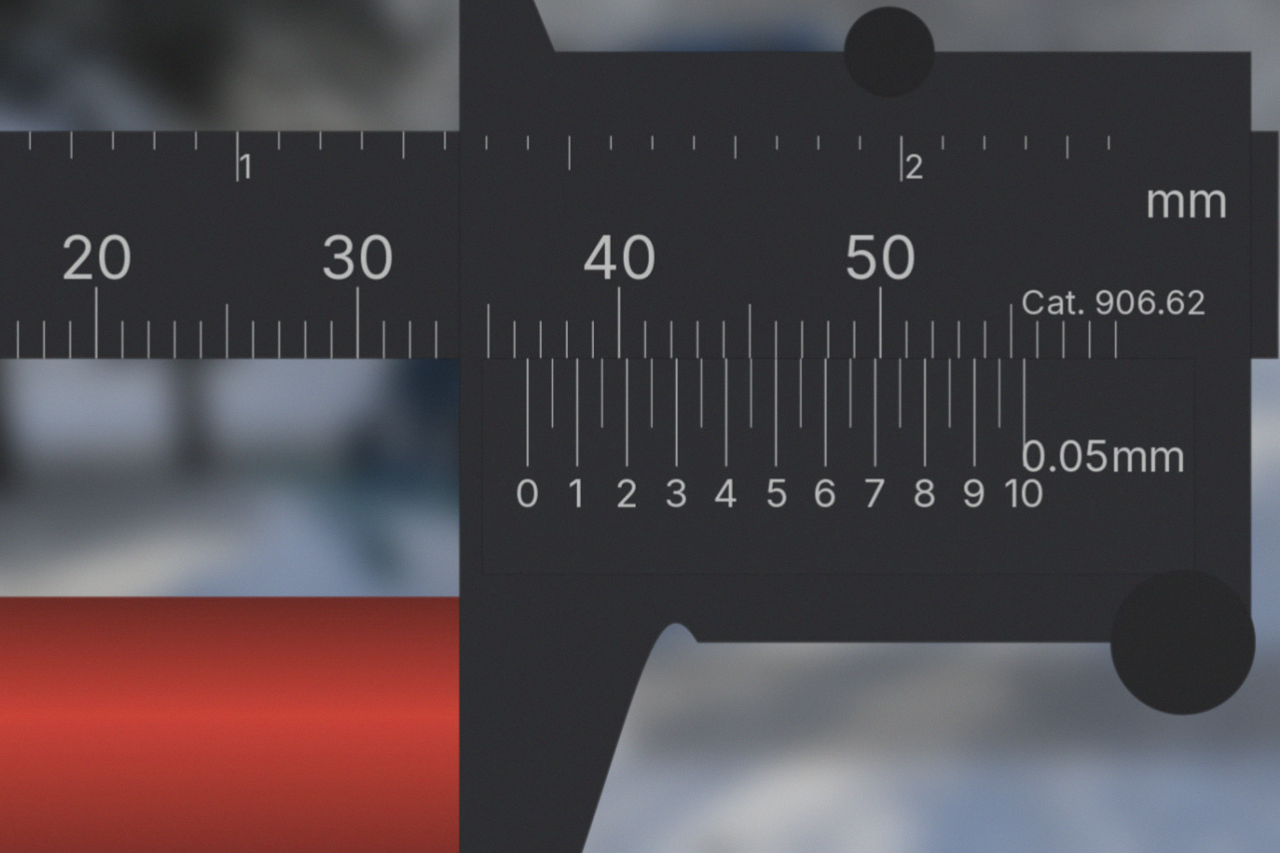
36.50 mm
